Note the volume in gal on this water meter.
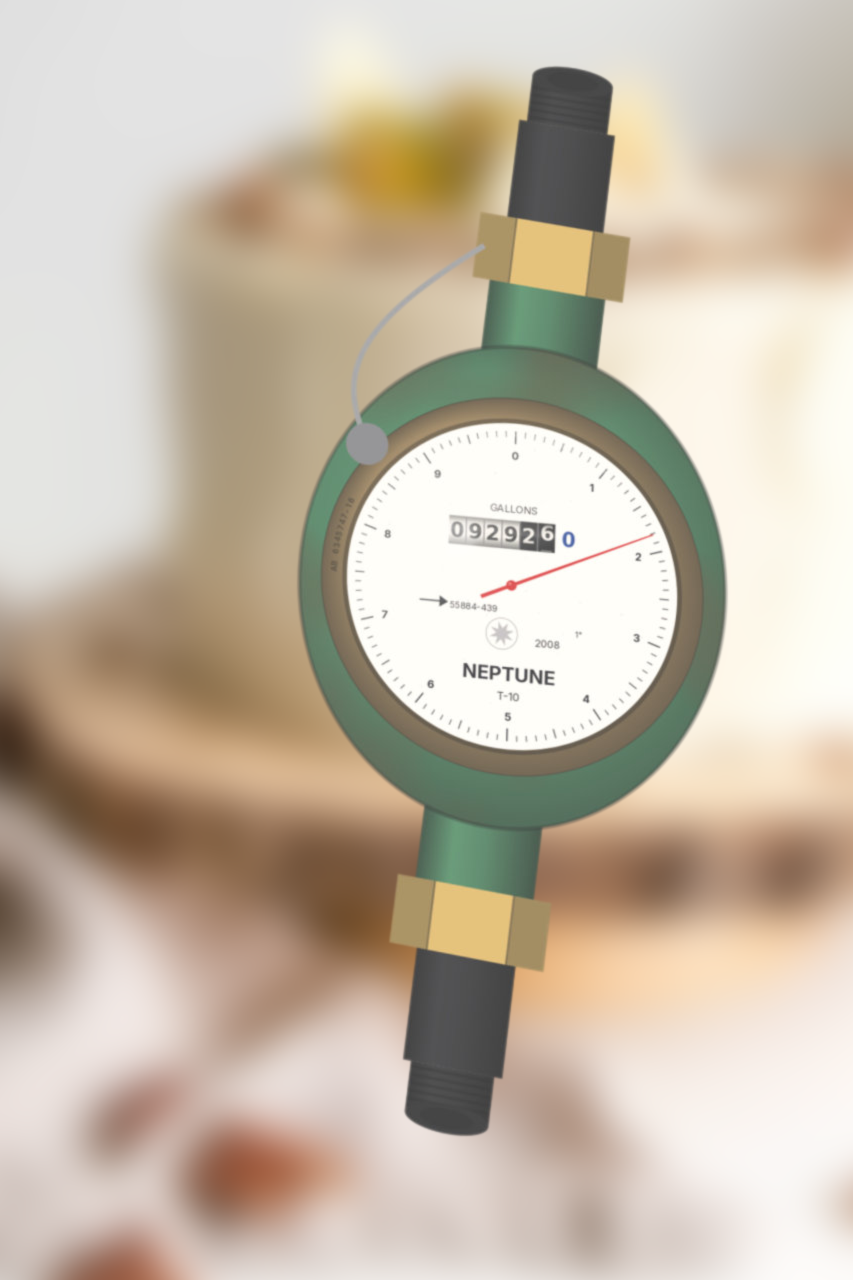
929261.8 gal
